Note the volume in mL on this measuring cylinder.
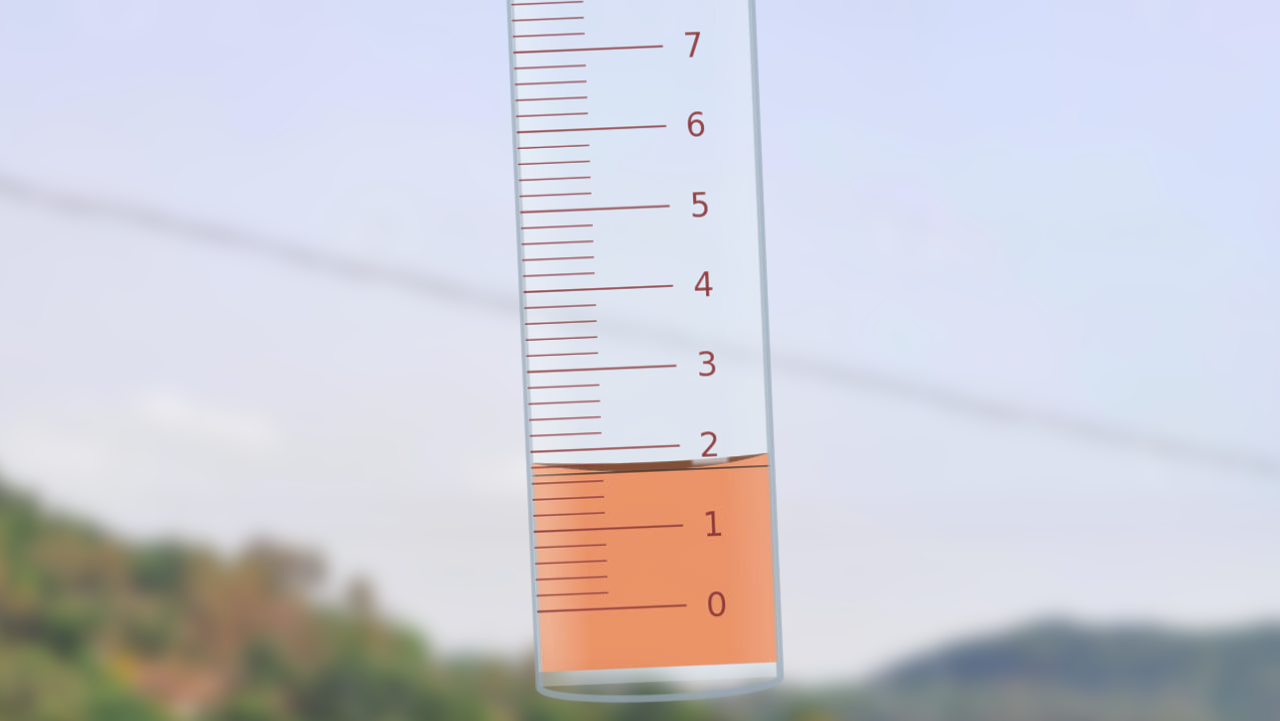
1.7 mL
